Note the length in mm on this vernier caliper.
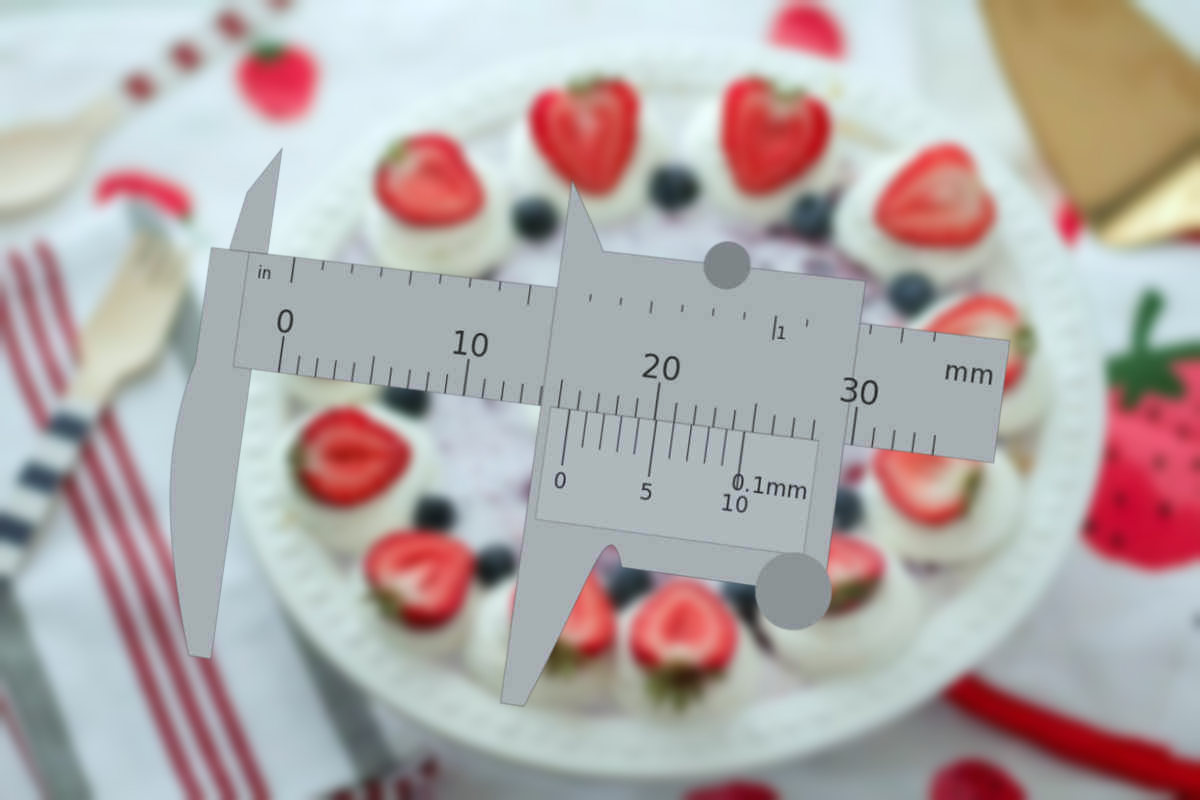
15.6 mm
